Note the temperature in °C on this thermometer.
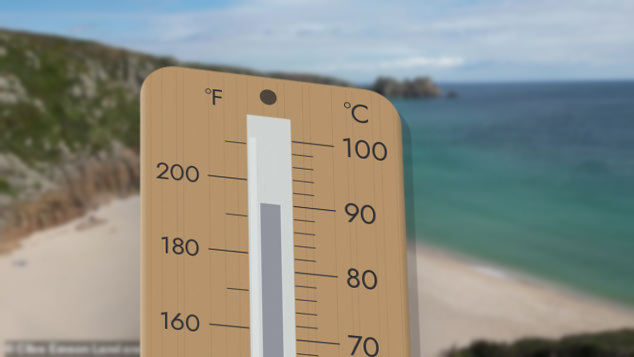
90 °C
